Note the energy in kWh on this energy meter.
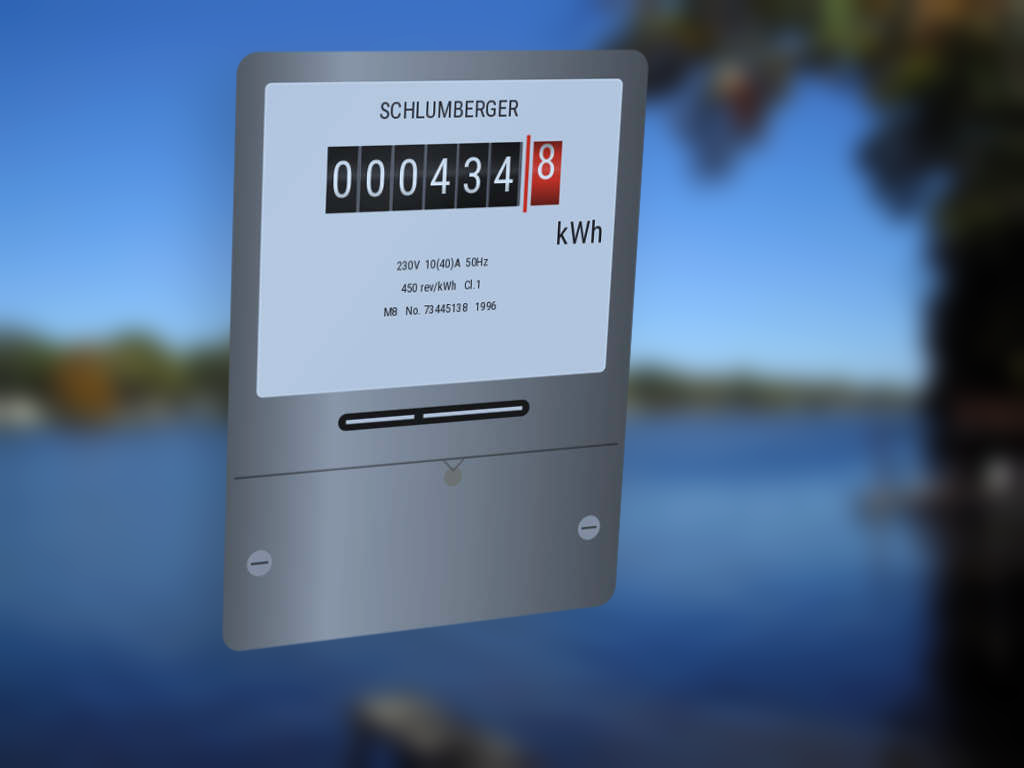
434.8 kWh
